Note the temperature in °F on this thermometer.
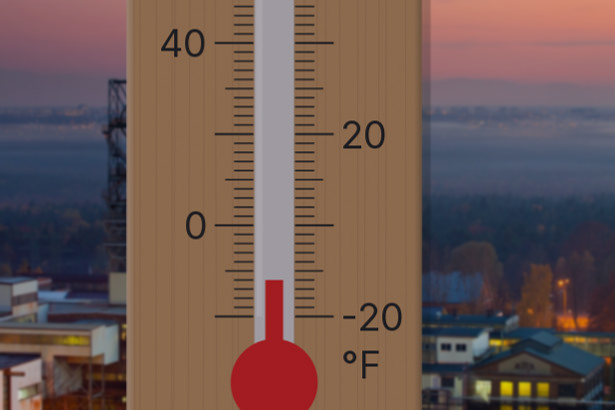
-12 °F
